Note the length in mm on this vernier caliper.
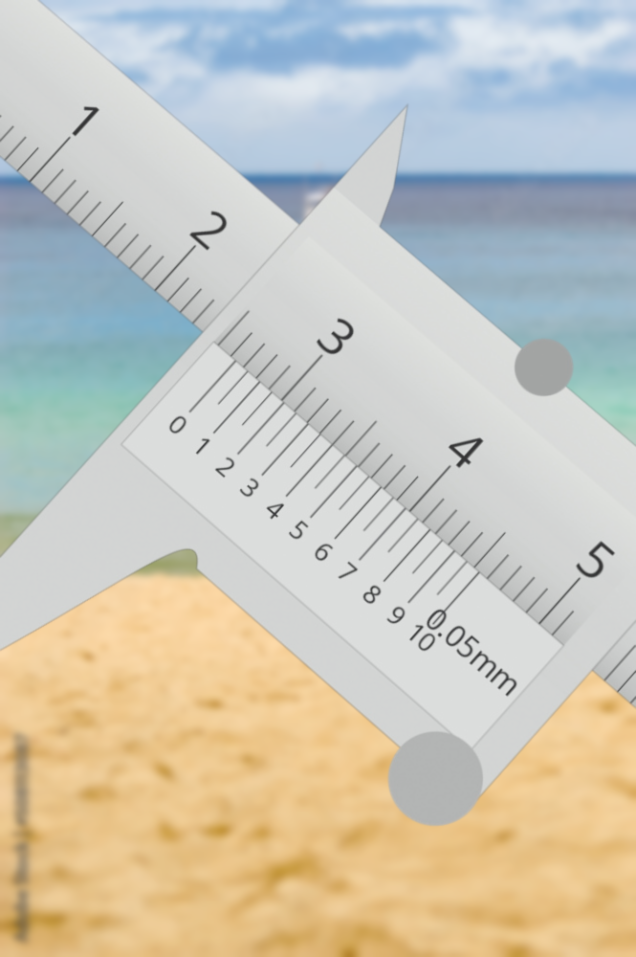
26.4 mm
